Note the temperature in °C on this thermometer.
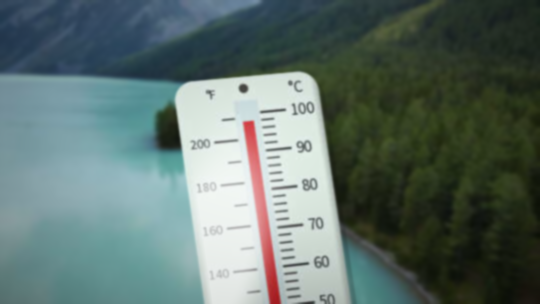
98 °C
